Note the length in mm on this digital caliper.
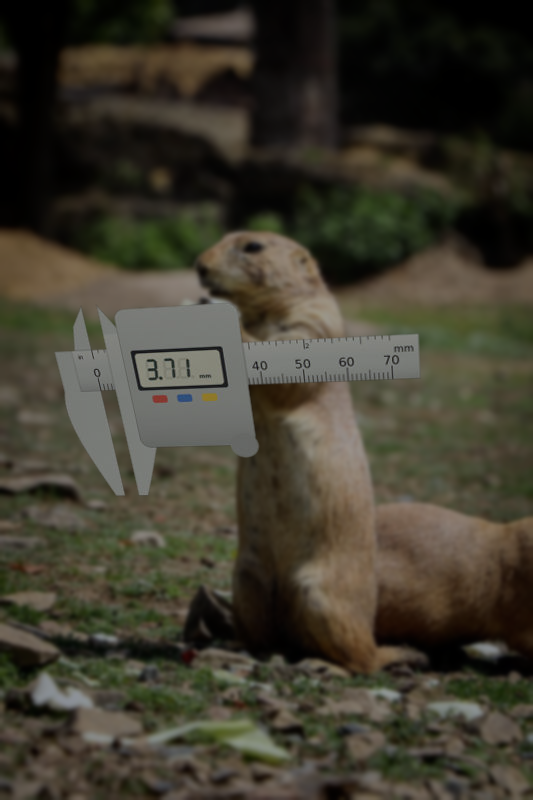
3.71 mm
